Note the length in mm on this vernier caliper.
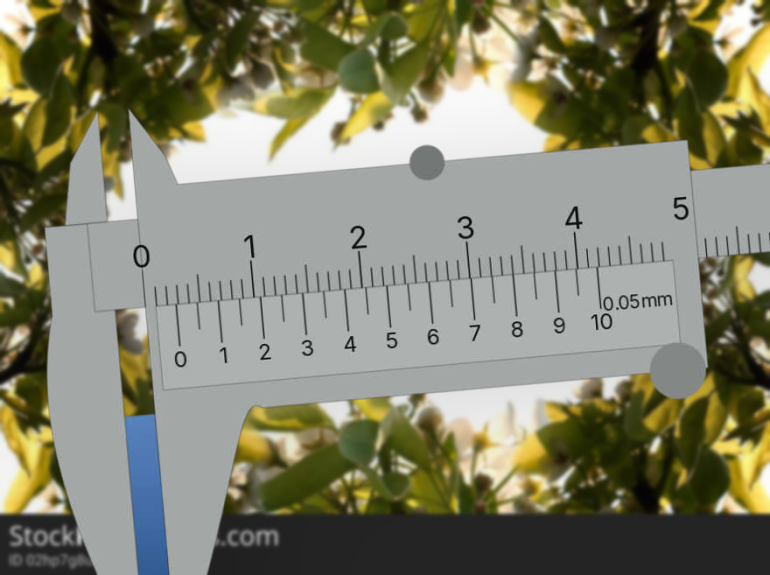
2.8 mm
